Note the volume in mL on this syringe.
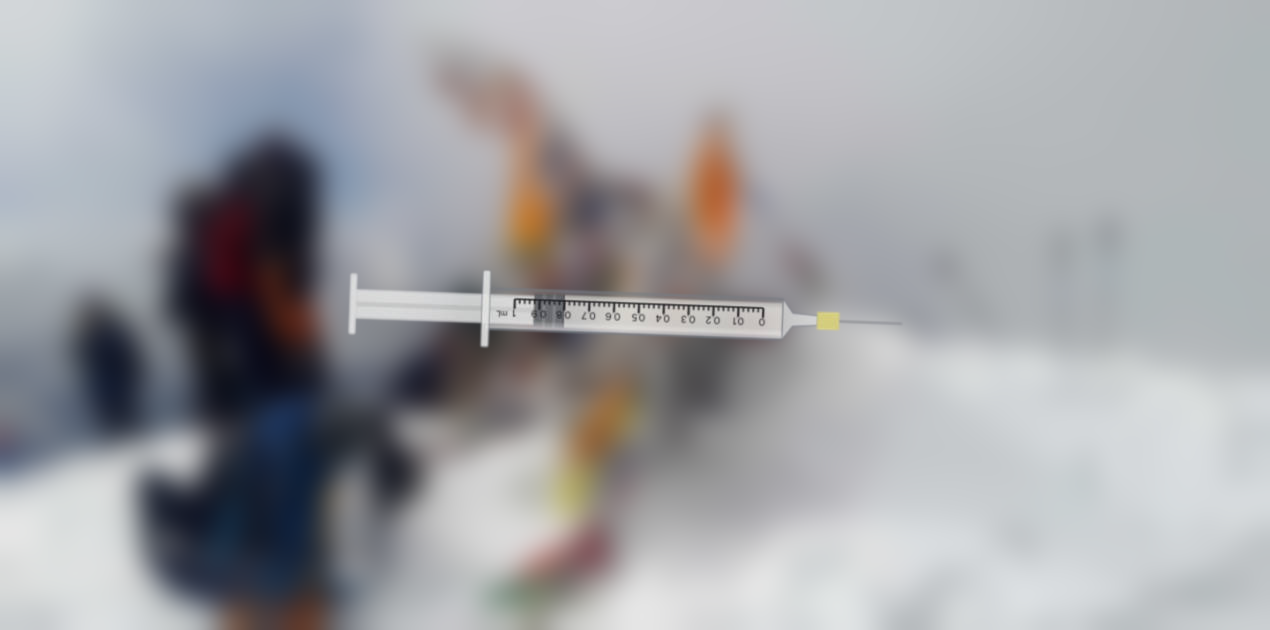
0.8 mL
